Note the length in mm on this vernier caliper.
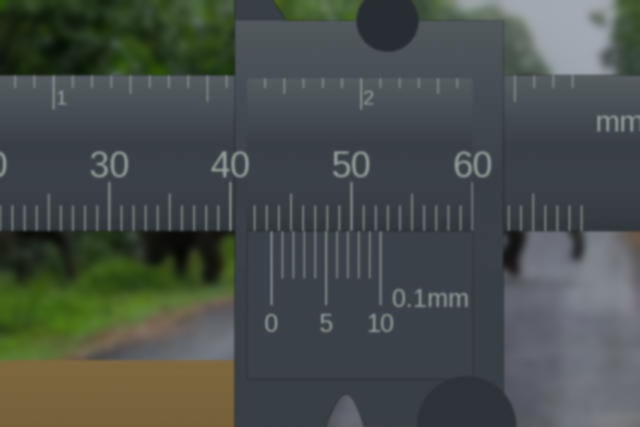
43.4 mm
